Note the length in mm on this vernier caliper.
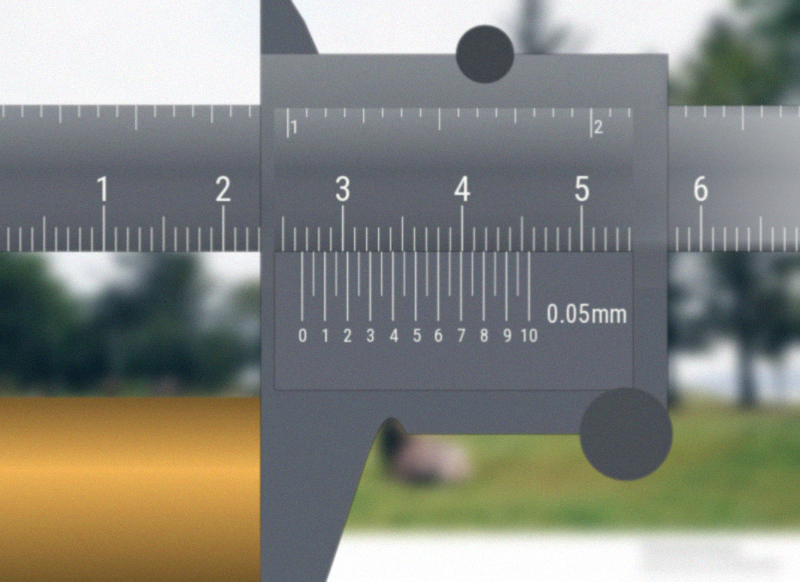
26.6 mm
